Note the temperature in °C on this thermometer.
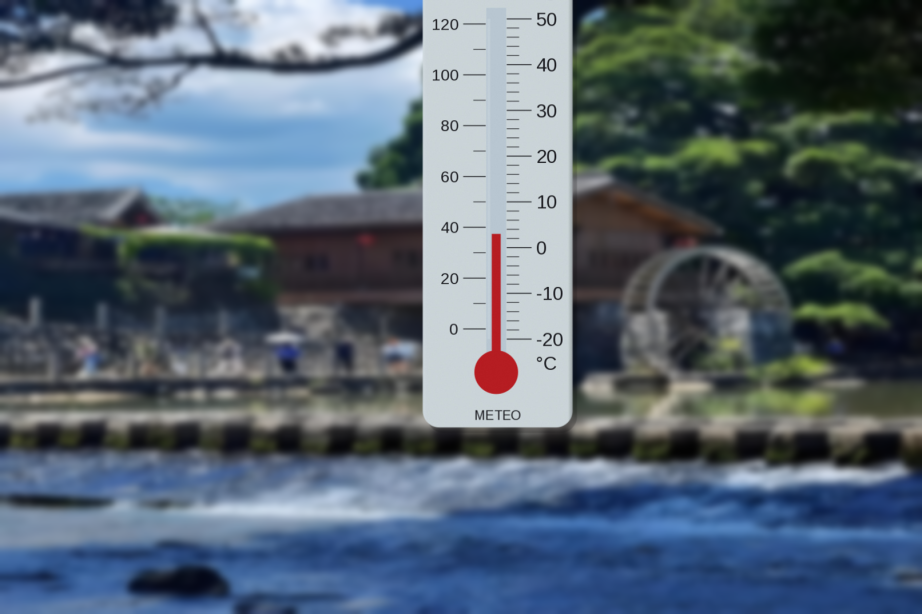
3 °C
